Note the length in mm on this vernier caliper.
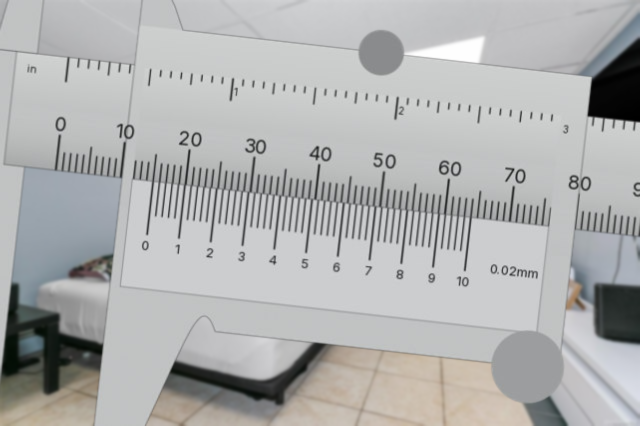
15.0 mm
